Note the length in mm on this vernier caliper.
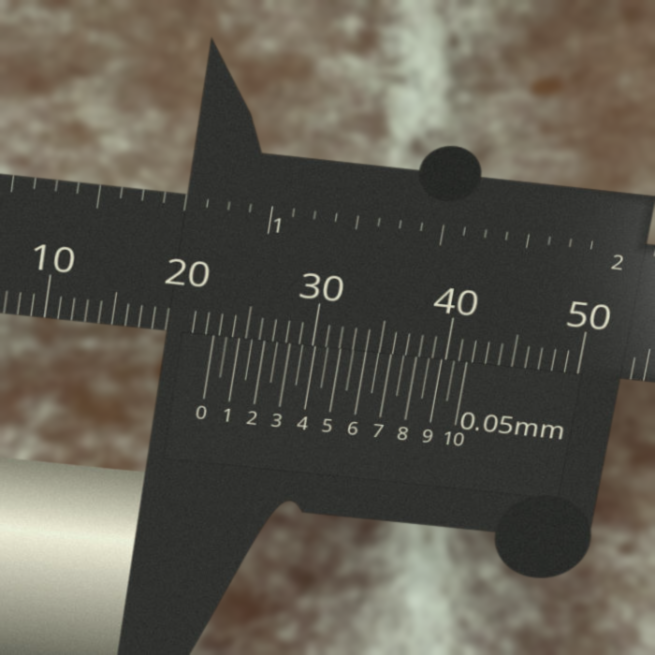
22.6 mm
